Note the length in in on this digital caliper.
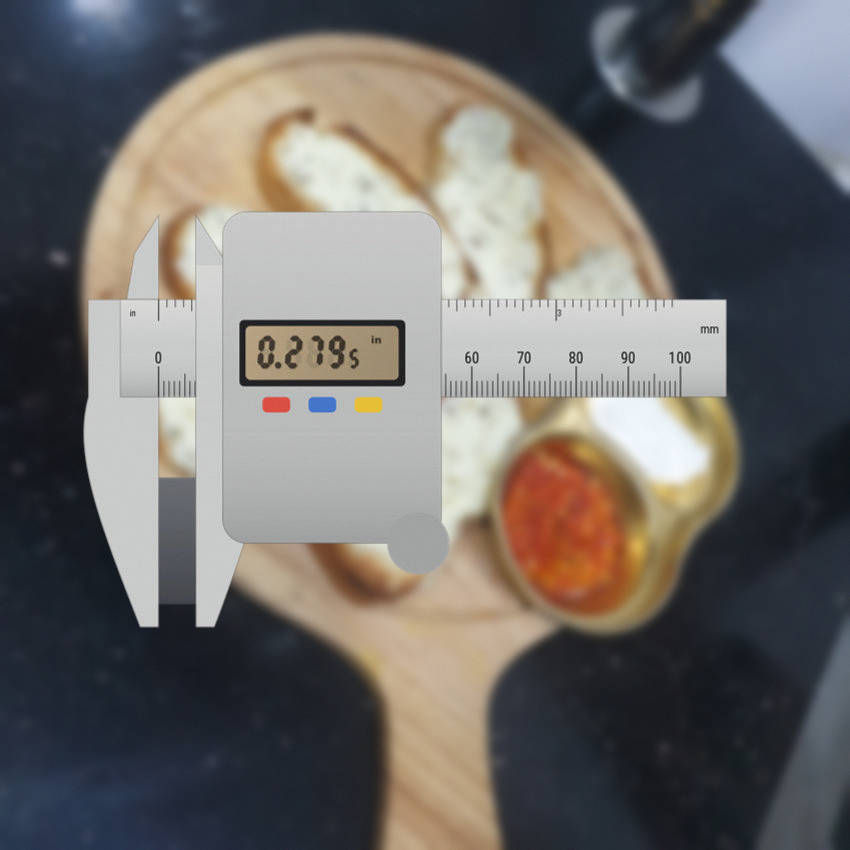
0.2795 in
